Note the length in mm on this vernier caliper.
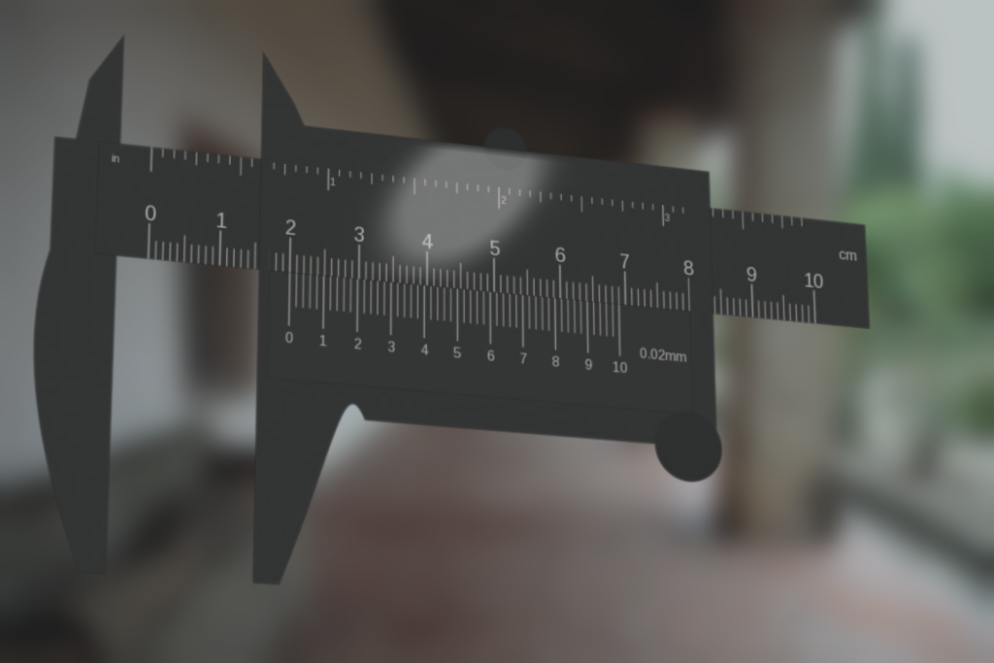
20.0 mm
